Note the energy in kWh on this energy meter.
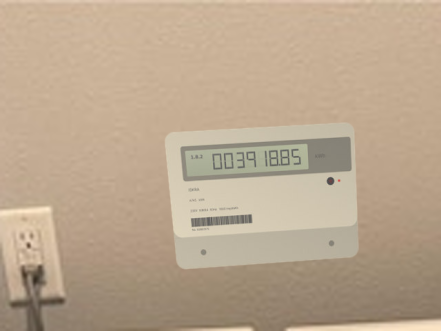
3918.85 kWh
